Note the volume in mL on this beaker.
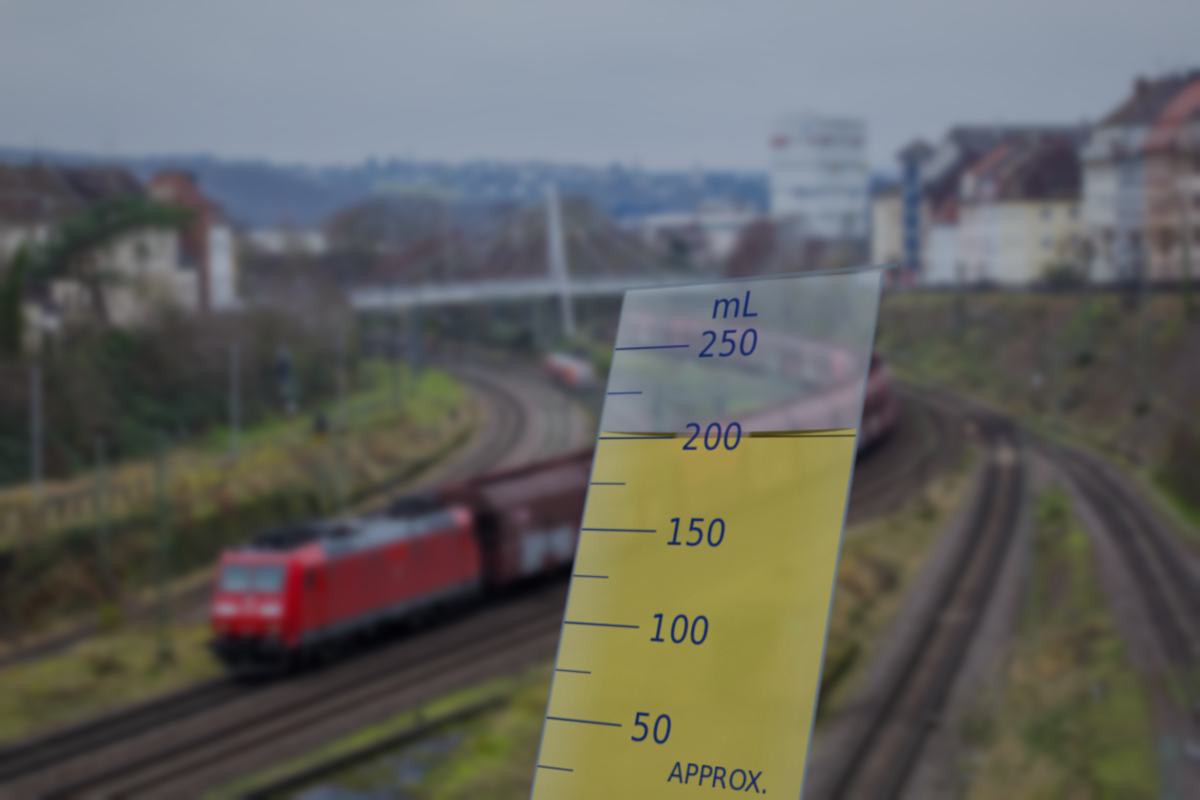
200 mL
